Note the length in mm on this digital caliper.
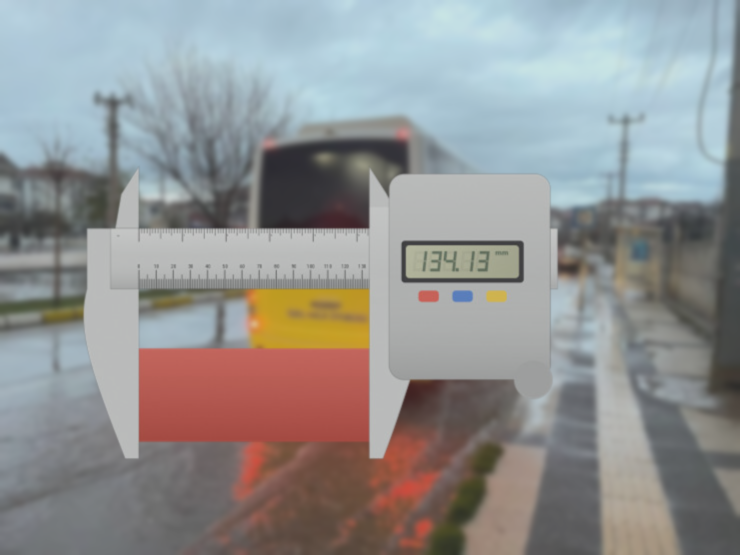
134.13 mm
